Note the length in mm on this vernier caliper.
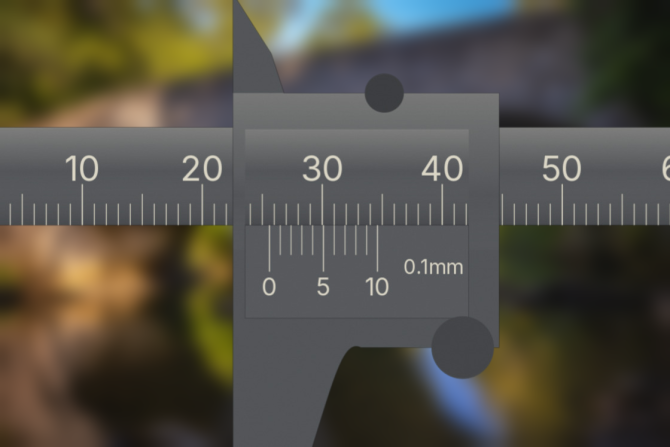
25.6 mm
